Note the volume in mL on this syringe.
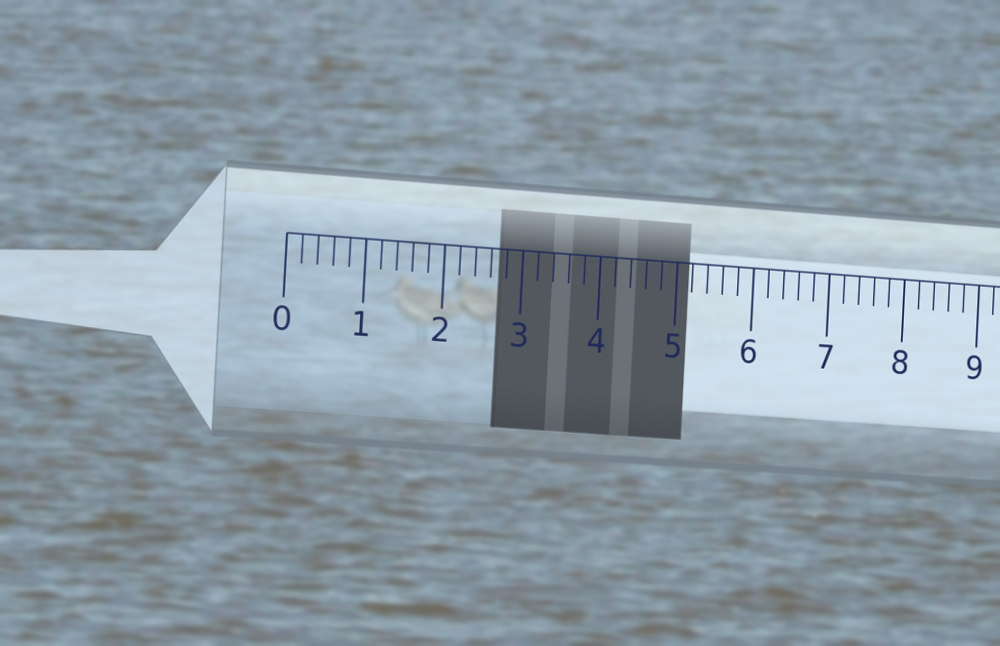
2.7 mL
